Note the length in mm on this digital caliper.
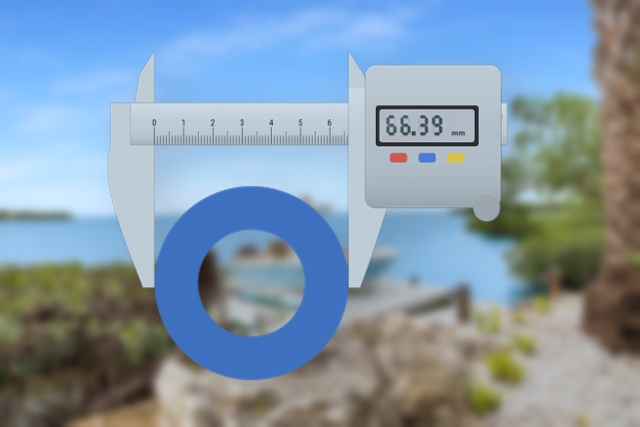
66.39 mm
